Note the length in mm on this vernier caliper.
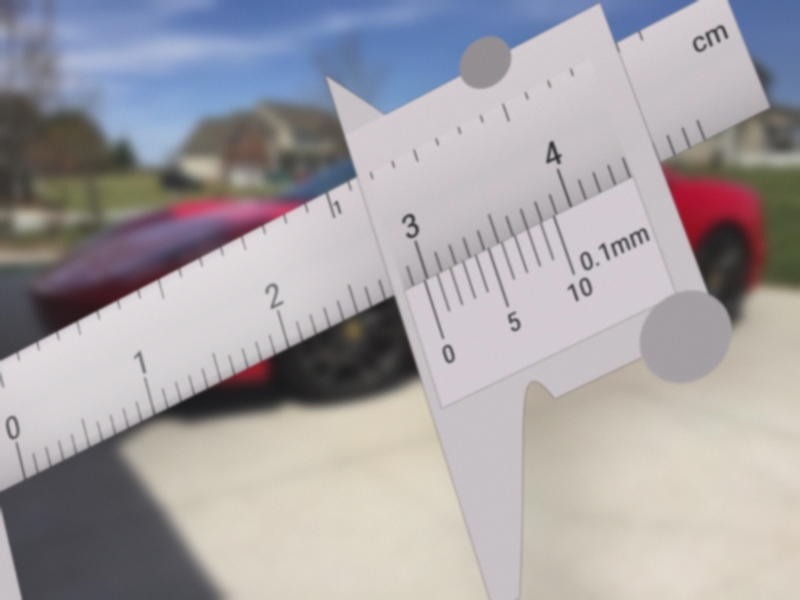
29.8 mm
